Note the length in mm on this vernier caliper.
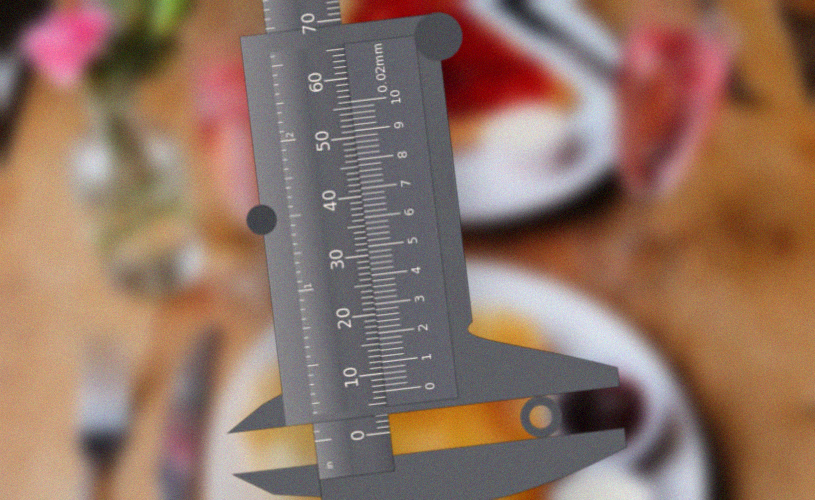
7.0 mm
